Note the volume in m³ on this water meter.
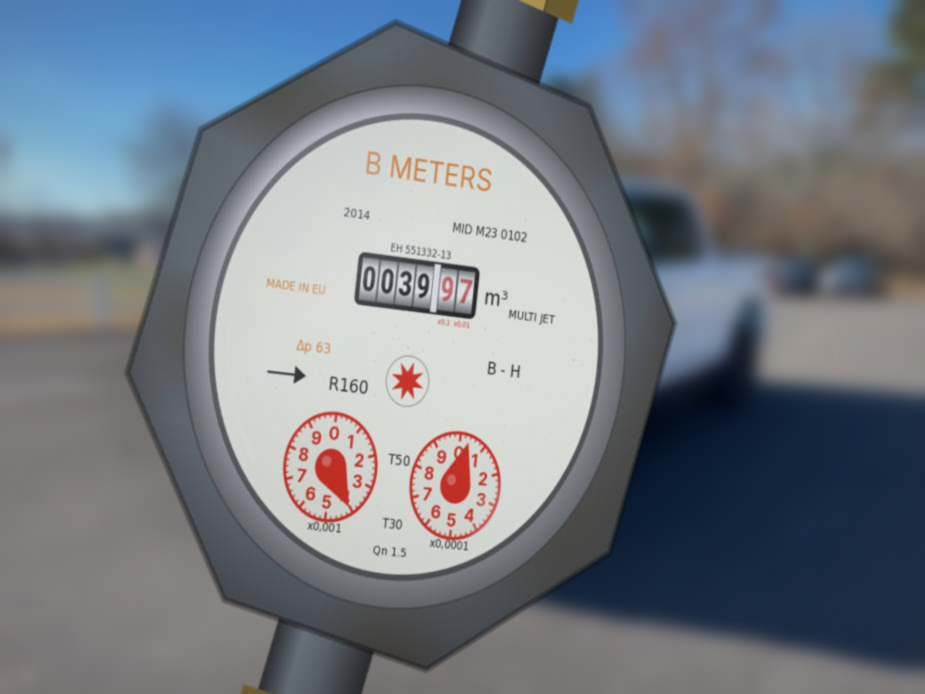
39.9740 m³
